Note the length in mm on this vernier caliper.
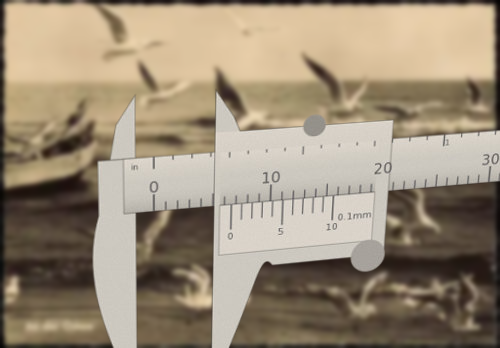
6.6 mm
